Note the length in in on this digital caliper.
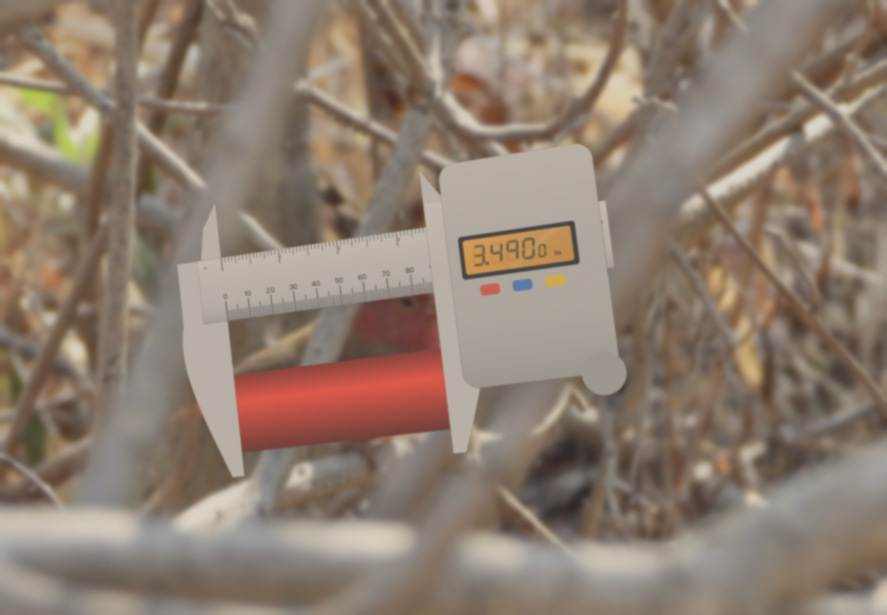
3.4900 in
